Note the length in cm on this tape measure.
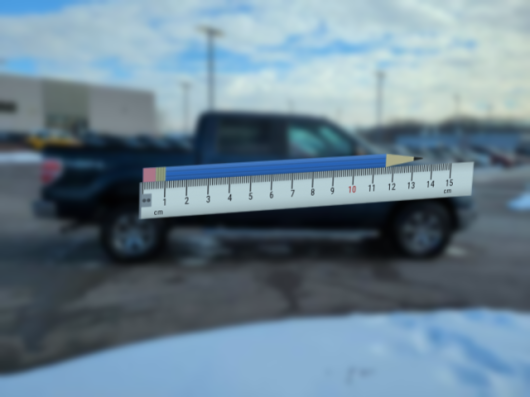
13.5 cm
